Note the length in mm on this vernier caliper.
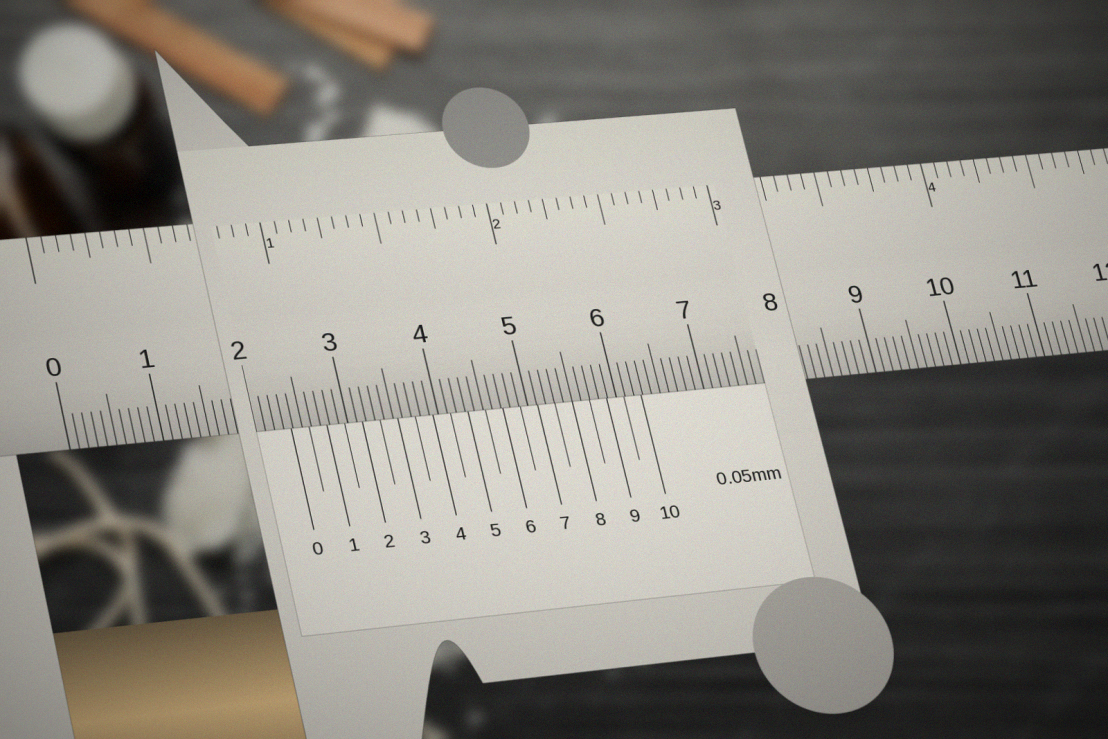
23.8 mm
